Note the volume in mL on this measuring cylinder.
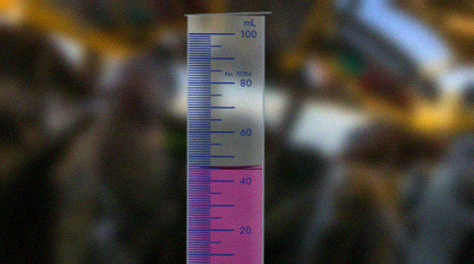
45 mL
